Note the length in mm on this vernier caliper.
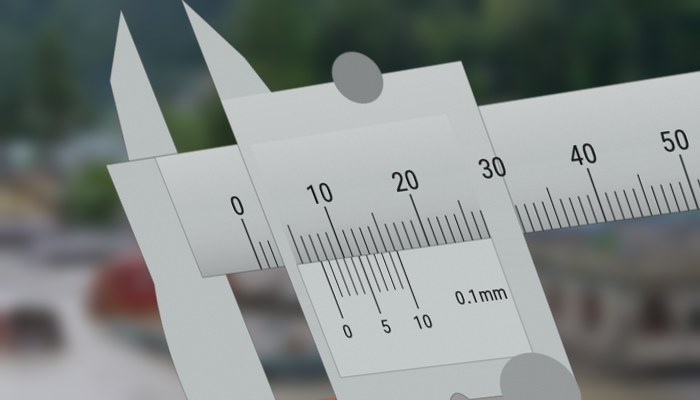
7.2 mm
